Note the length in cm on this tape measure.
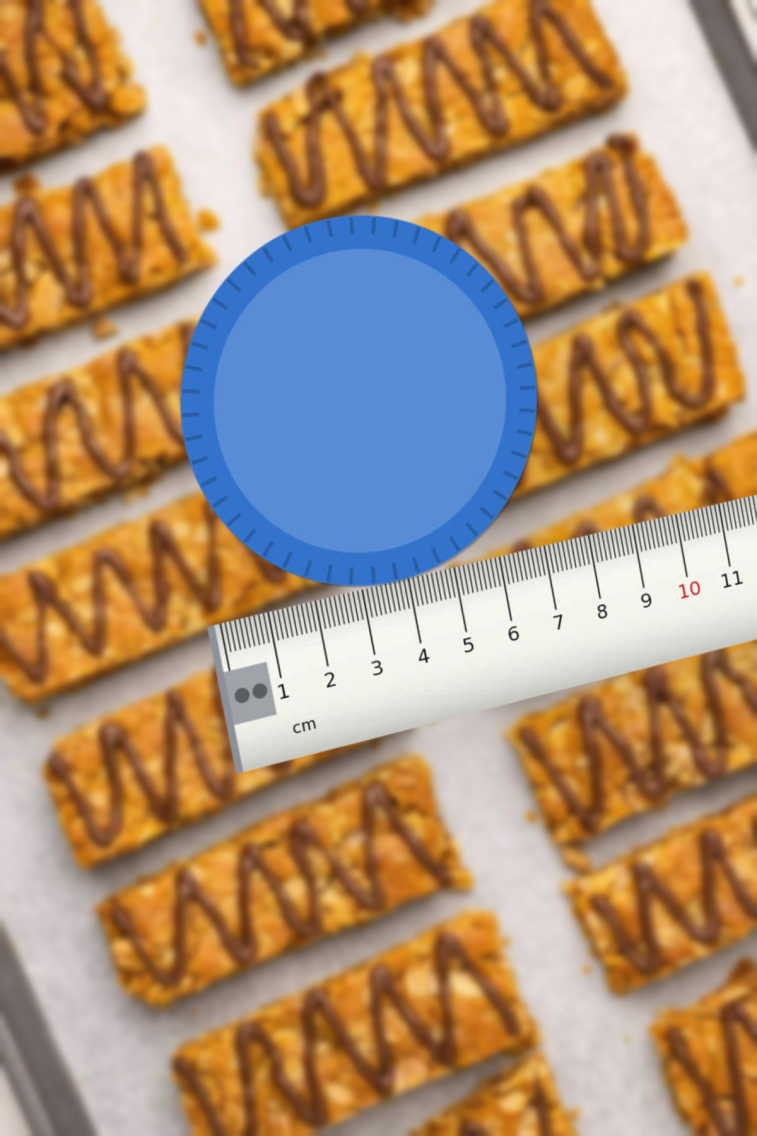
7.5 cm
